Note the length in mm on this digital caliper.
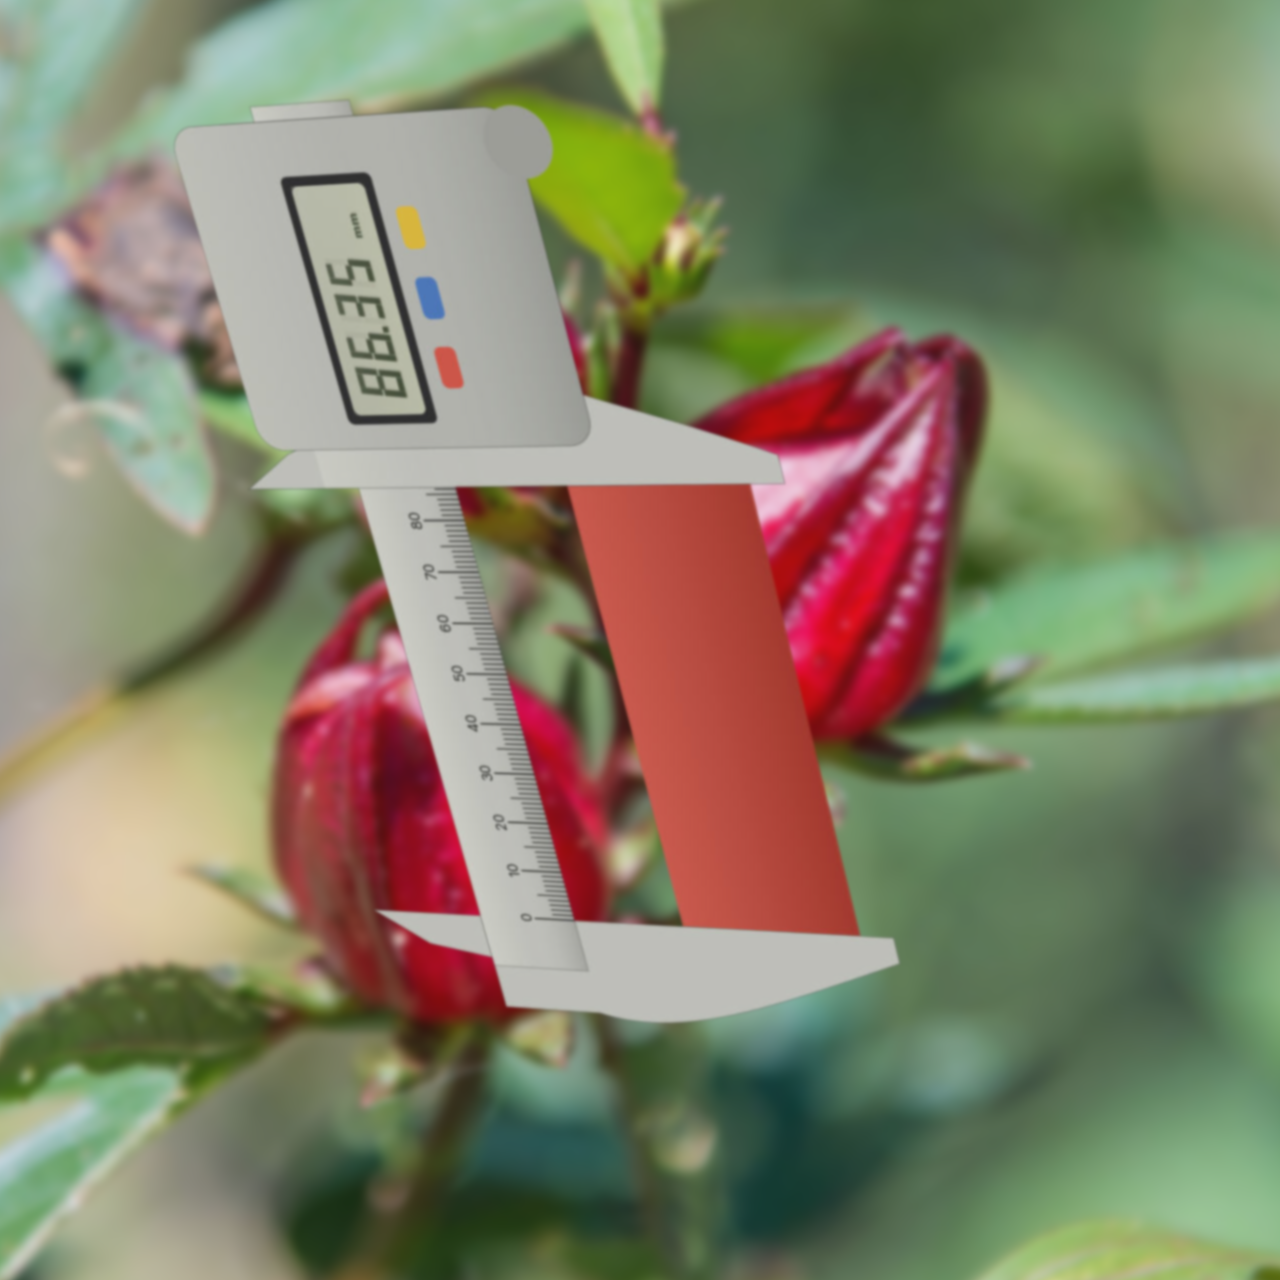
86.35 mm
